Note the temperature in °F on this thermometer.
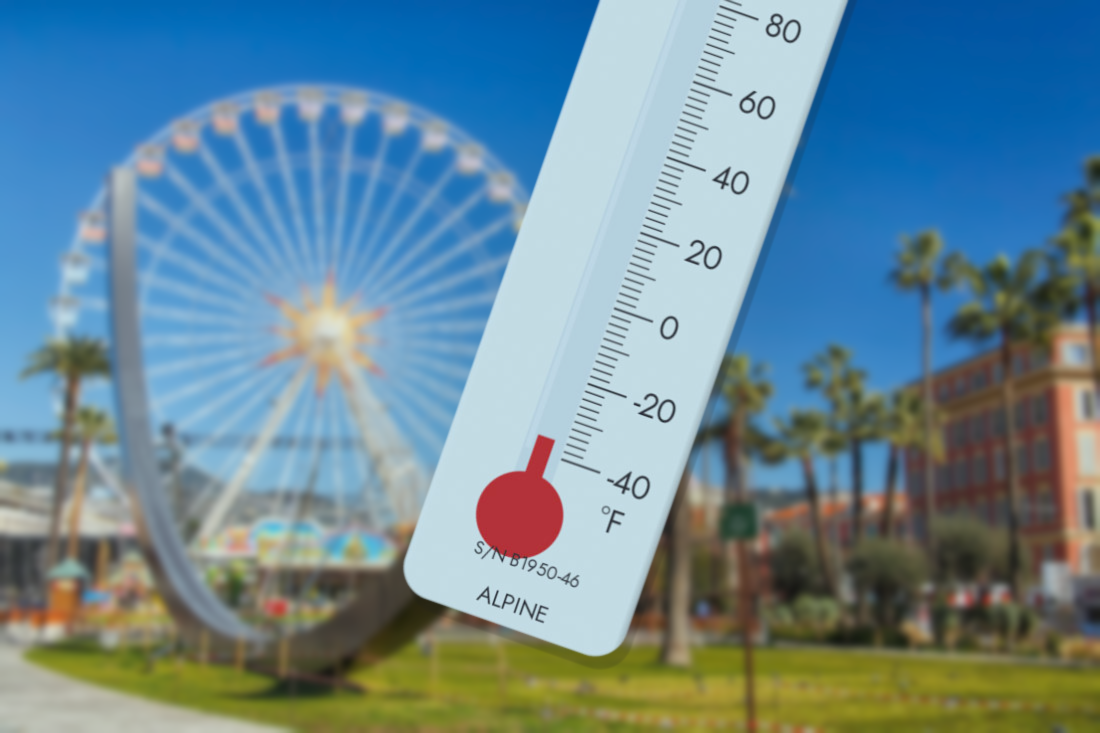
-36 °F
